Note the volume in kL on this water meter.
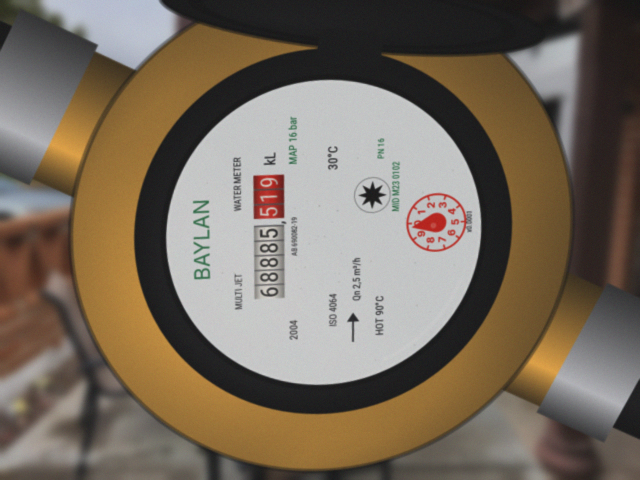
68885.5189 kL
